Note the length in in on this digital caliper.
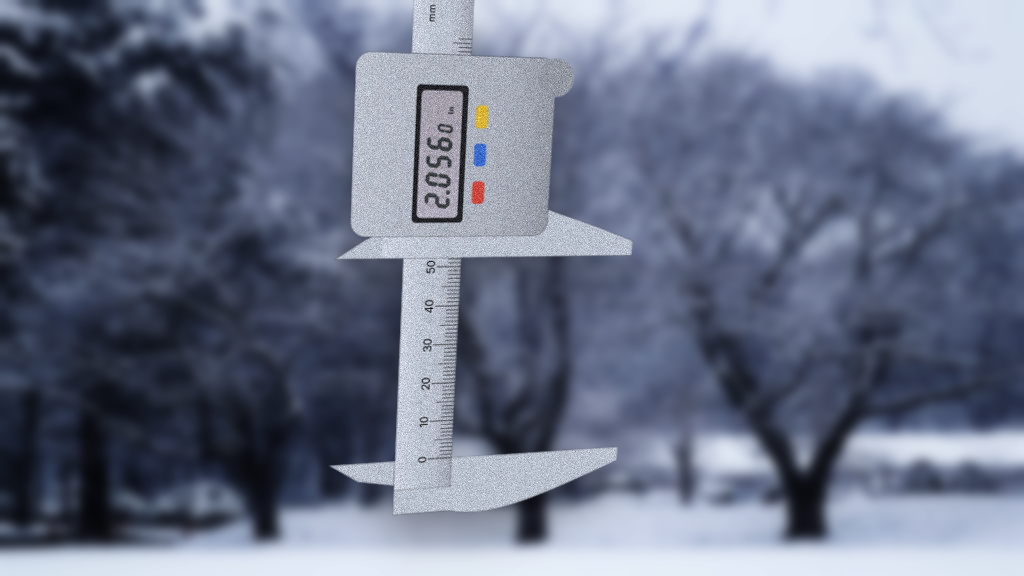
2.0560 in
